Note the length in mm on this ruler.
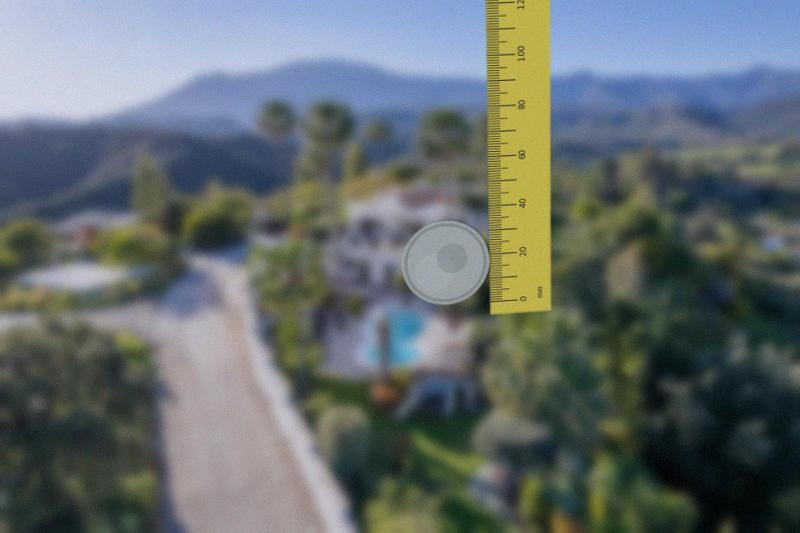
35 mm
